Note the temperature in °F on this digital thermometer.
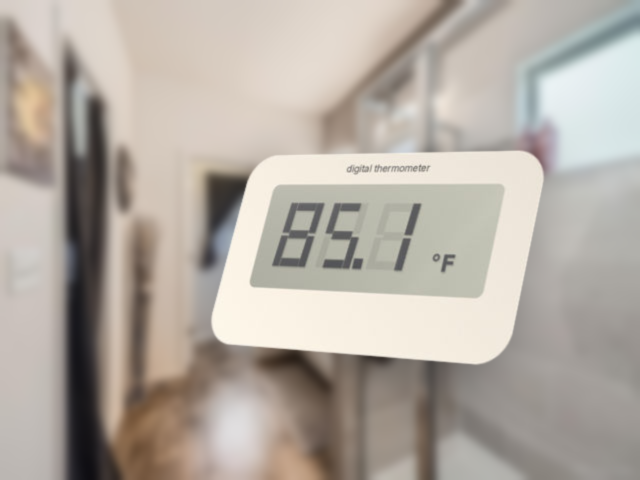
85.1 °F
